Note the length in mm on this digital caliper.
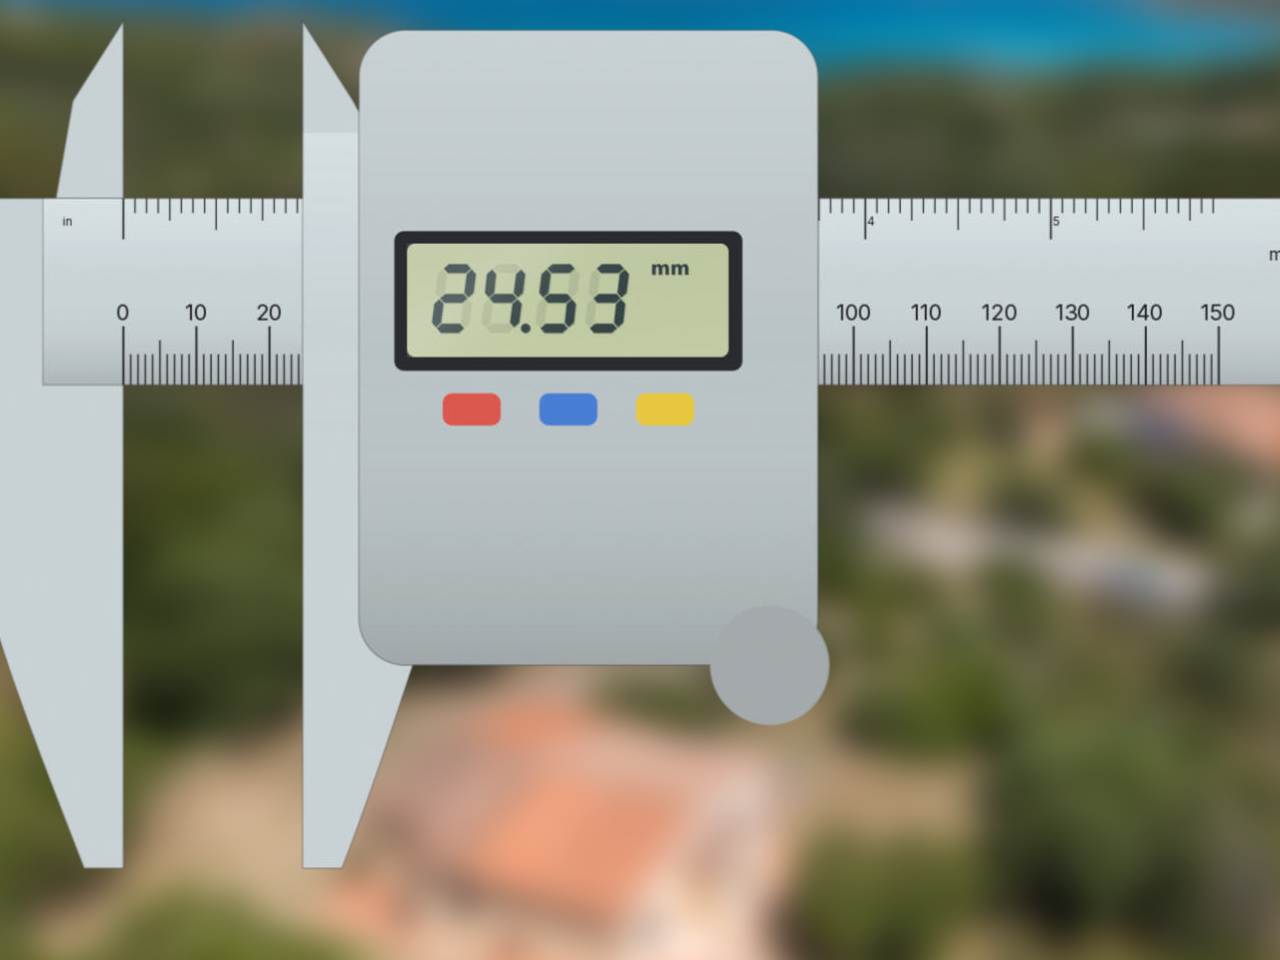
24.53 mm
